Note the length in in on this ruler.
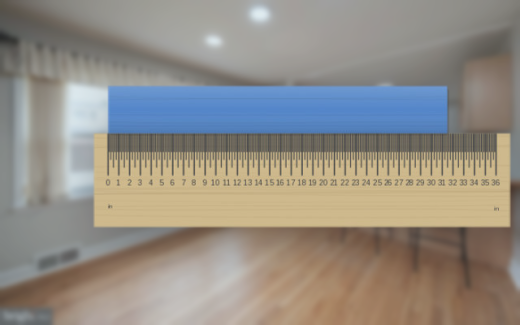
31.5 in
